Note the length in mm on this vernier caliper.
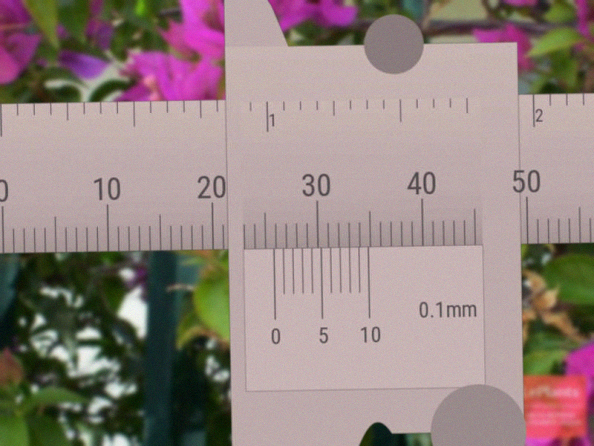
25.8 mm
